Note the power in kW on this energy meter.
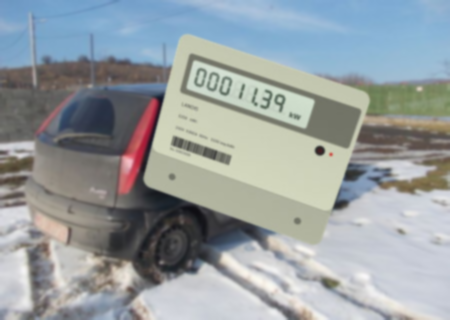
11.39 kW
